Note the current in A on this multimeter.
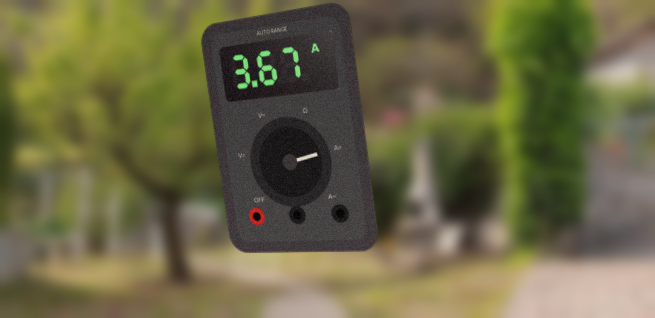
3.67 A
